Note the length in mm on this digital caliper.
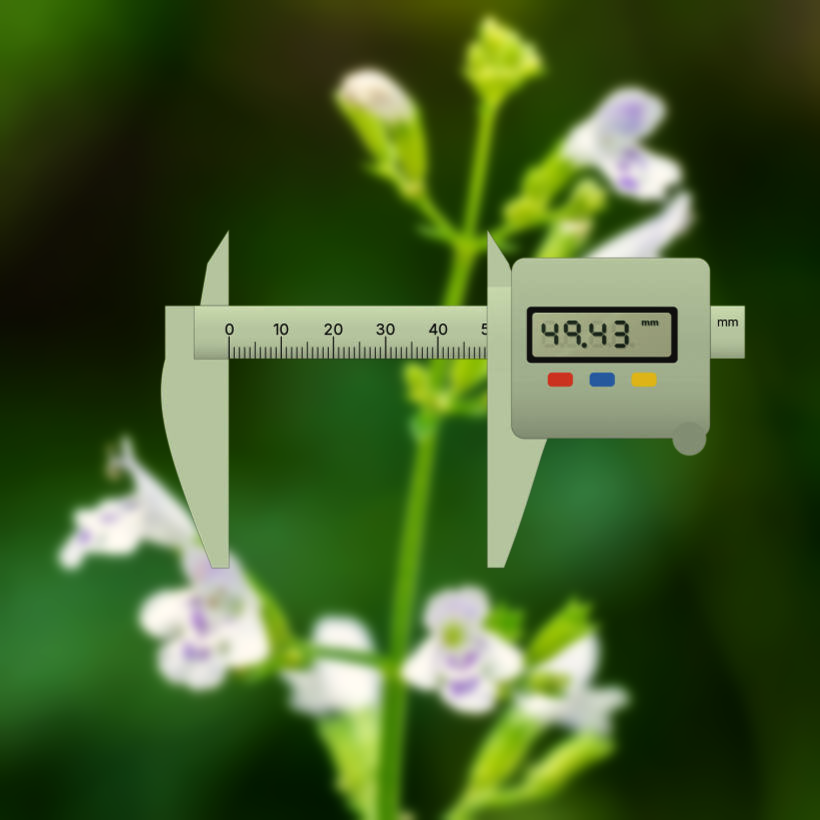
49.43 mm
